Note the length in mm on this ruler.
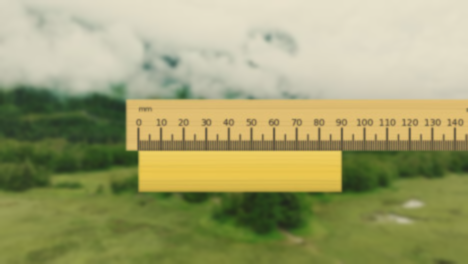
90 mm
